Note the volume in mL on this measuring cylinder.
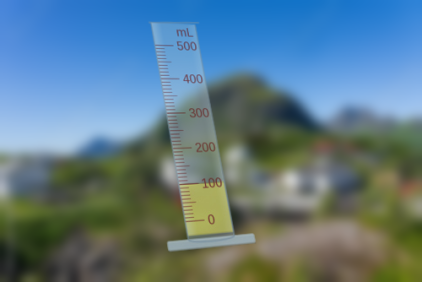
100 mL
